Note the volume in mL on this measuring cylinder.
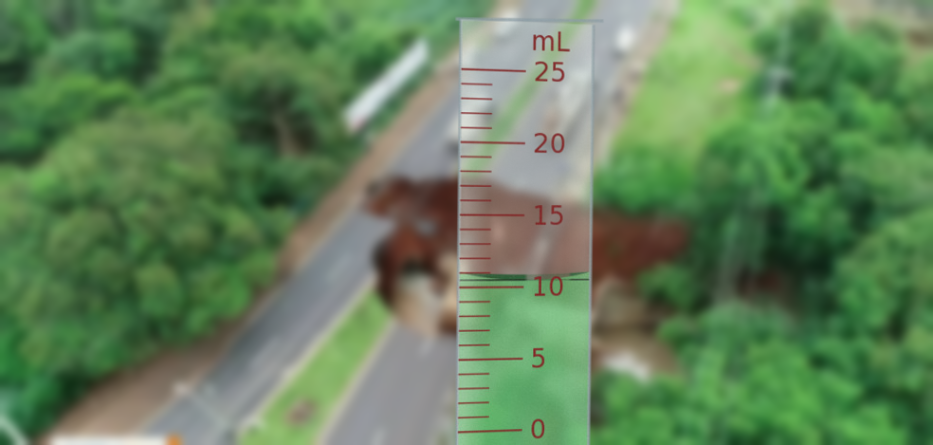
10.5 mL
